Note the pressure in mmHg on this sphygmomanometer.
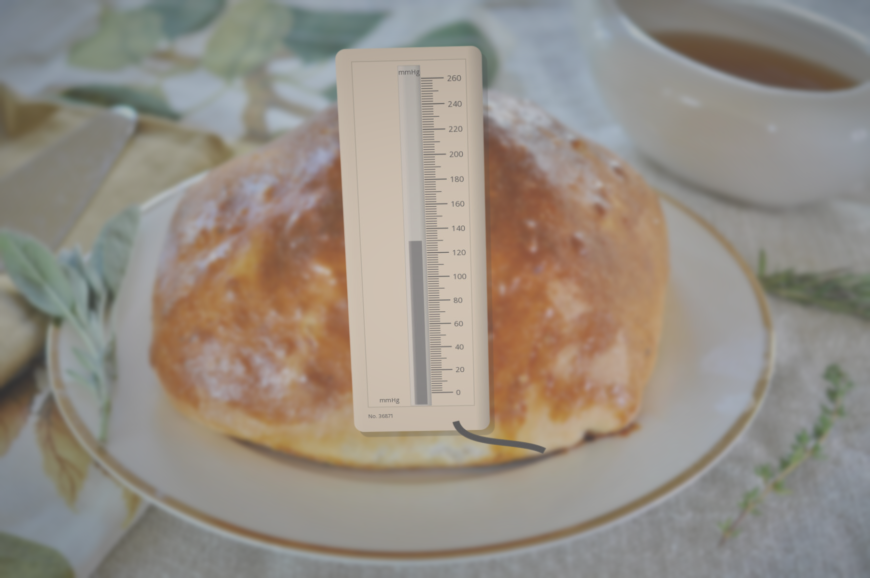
130 mmHg
